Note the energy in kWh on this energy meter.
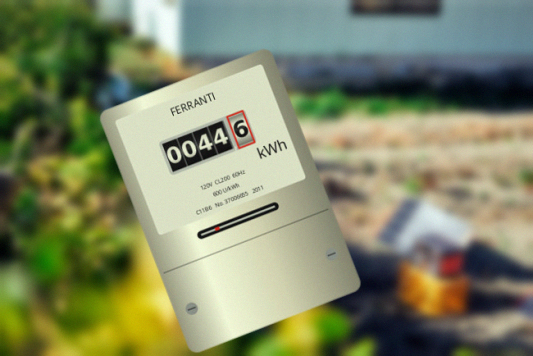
44.6 kWh
